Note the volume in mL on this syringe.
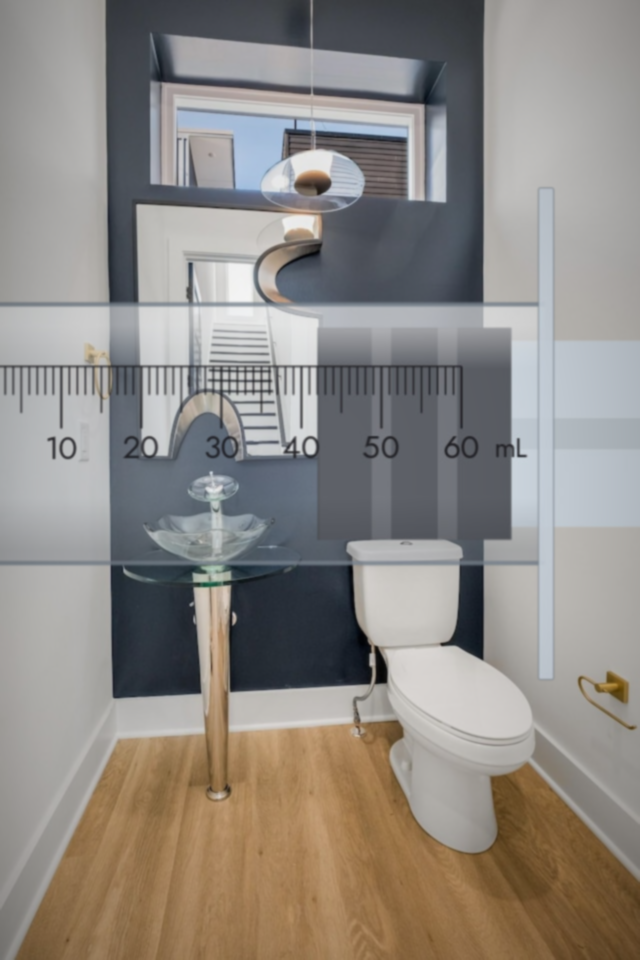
42 mL
